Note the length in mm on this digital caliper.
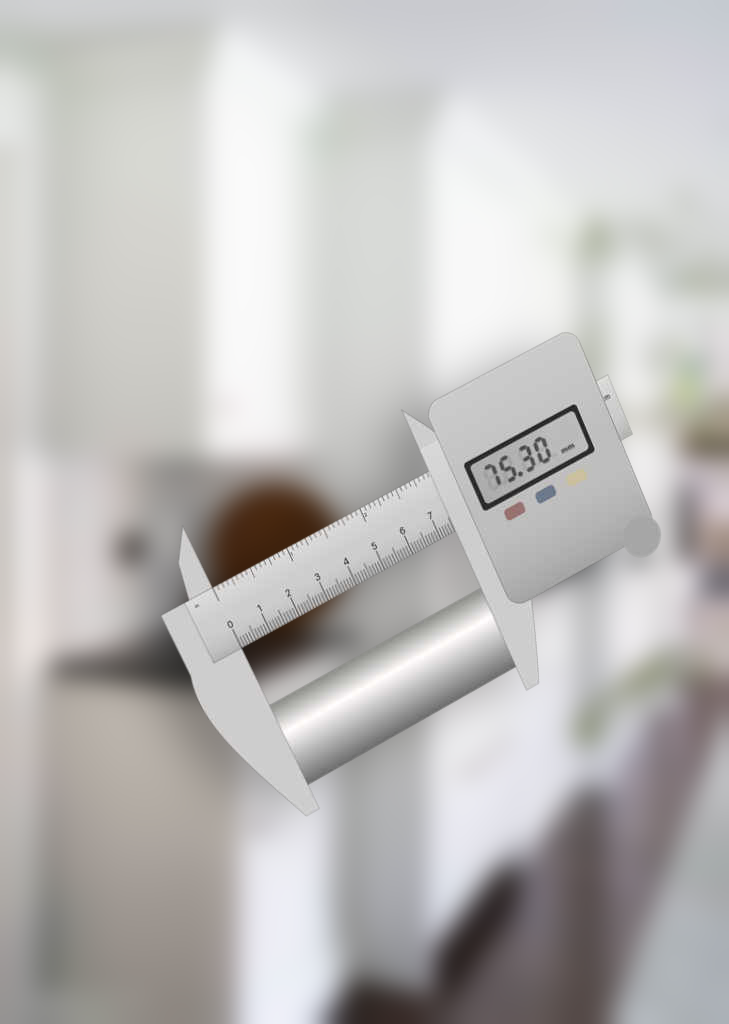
75.30 mm
